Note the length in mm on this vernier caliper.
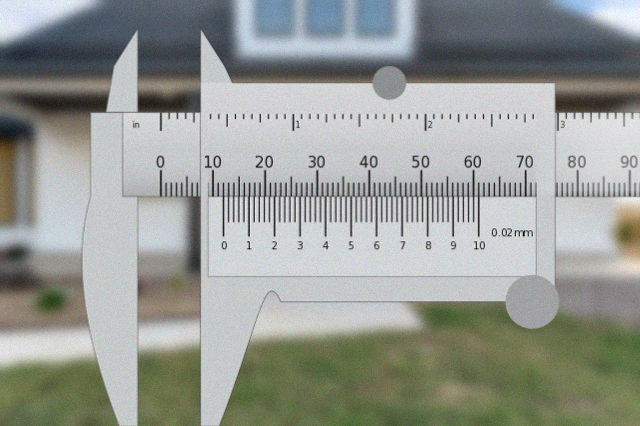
12.0 mm
